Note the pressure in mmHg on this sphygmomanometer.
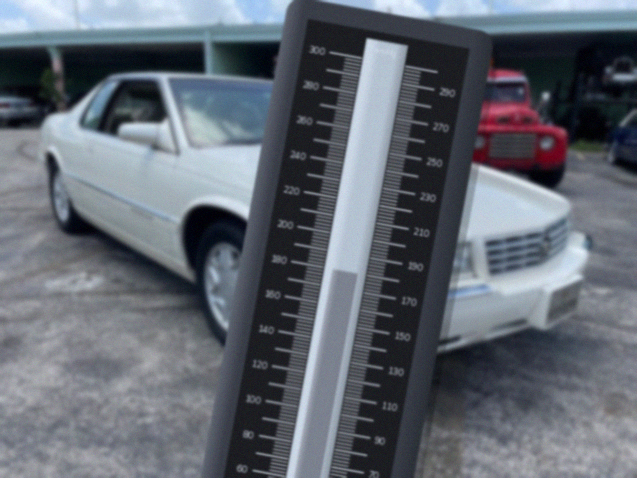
180 mmHg
